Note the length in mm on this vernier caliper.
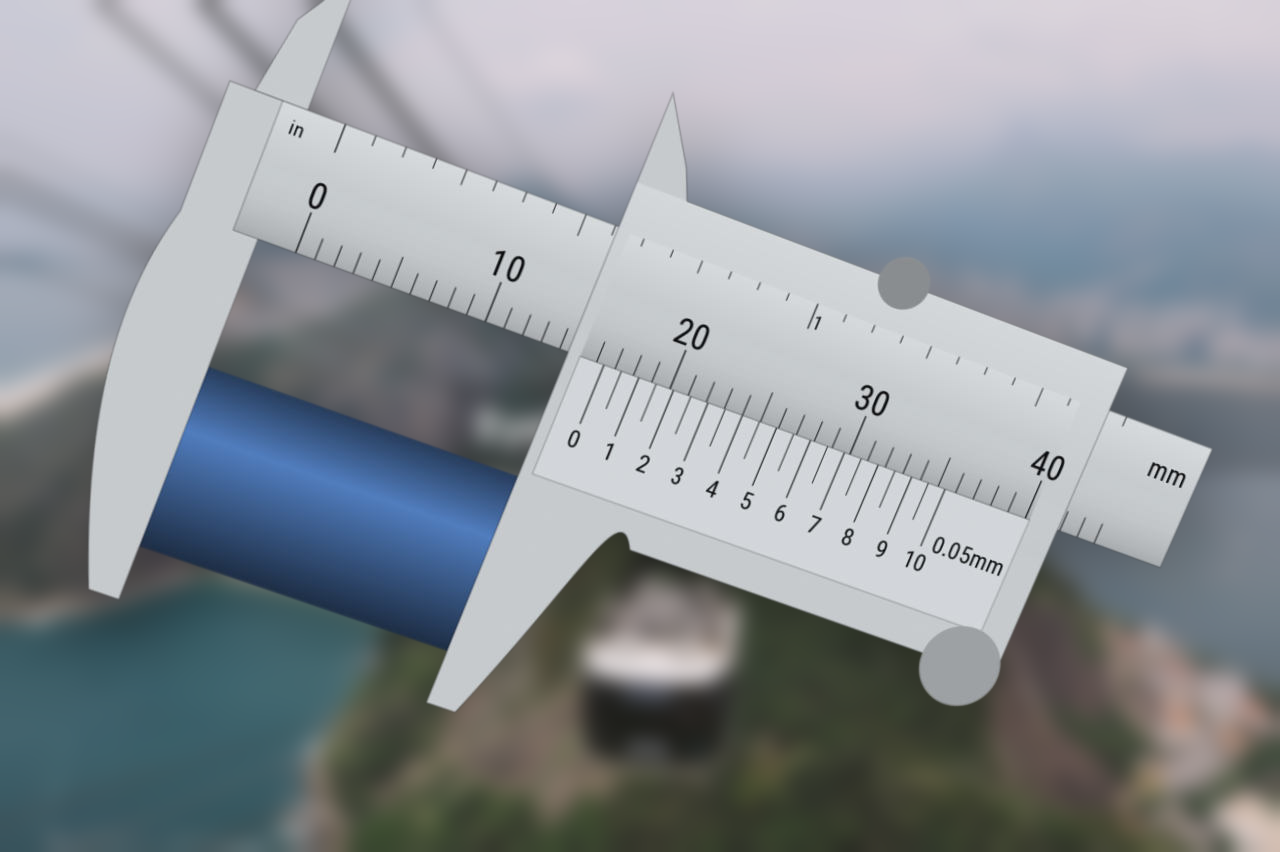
16.4 mm
